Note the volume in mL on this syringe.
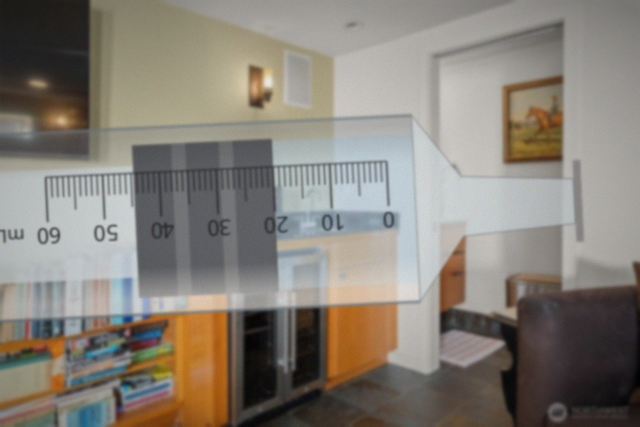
20 mL
